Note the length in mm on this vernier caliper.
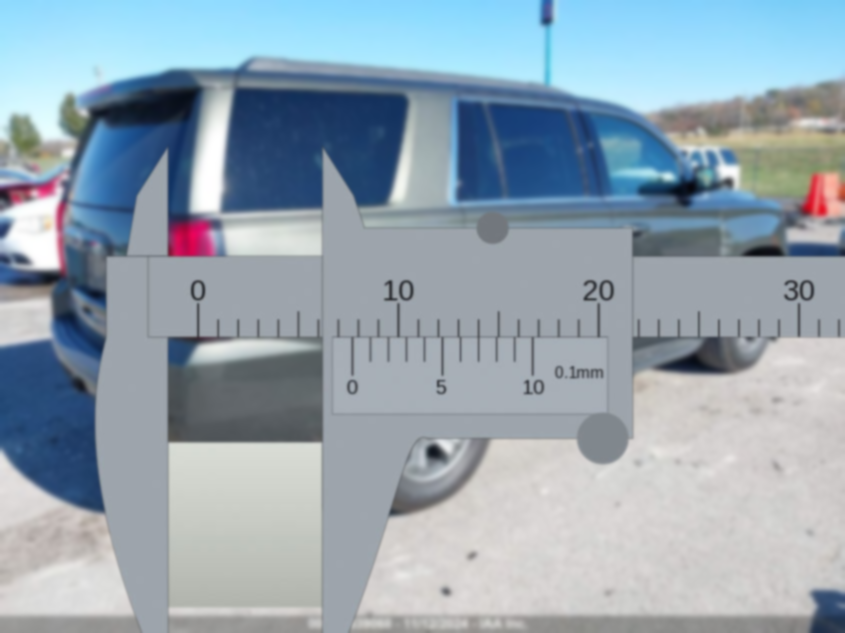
7.7 mm
